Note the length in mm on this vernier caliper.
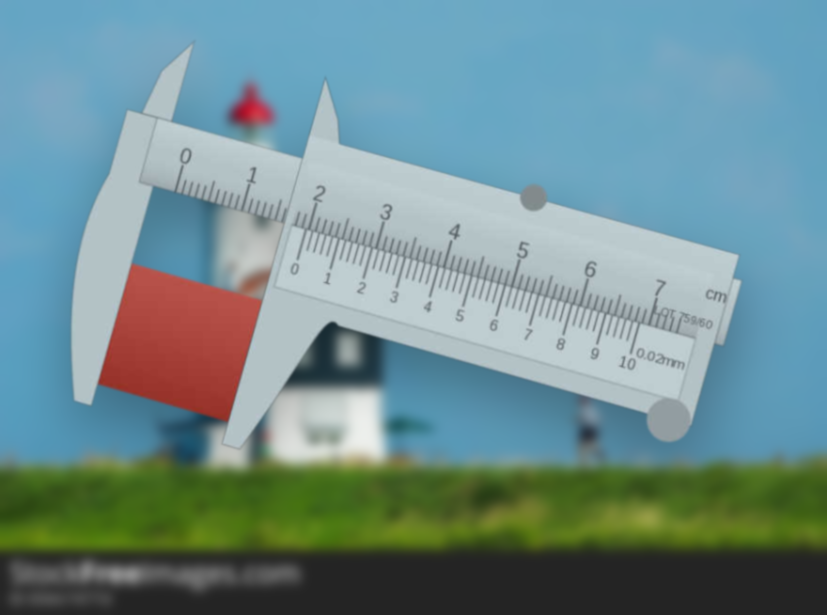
19.6 mm
